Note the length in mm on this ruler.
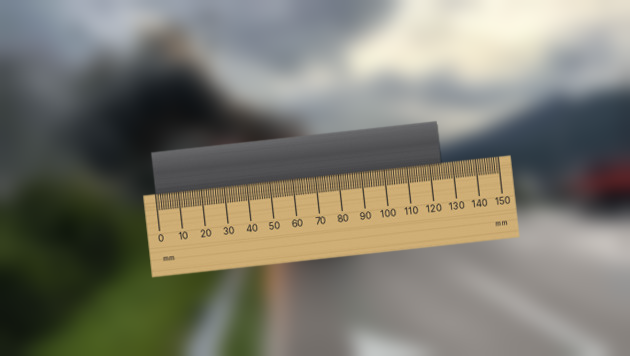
125 mm
